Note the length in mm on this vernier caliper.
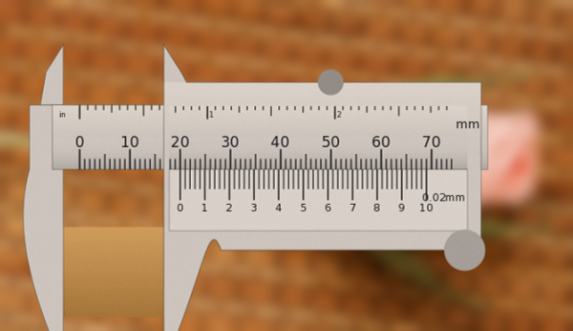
20.0 mm
